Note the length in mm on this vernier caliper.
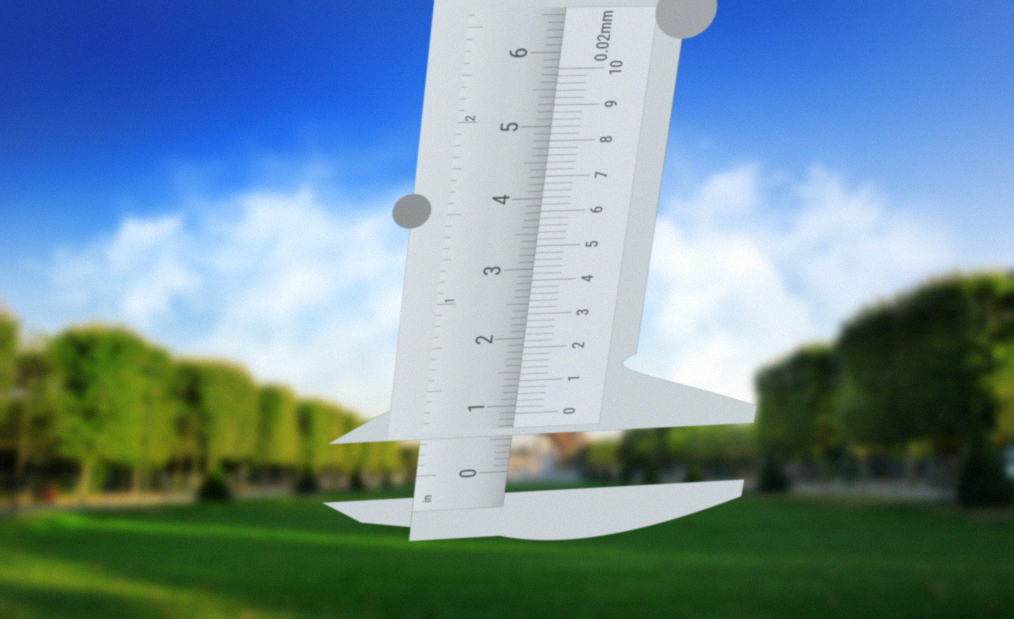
8.8 mm
